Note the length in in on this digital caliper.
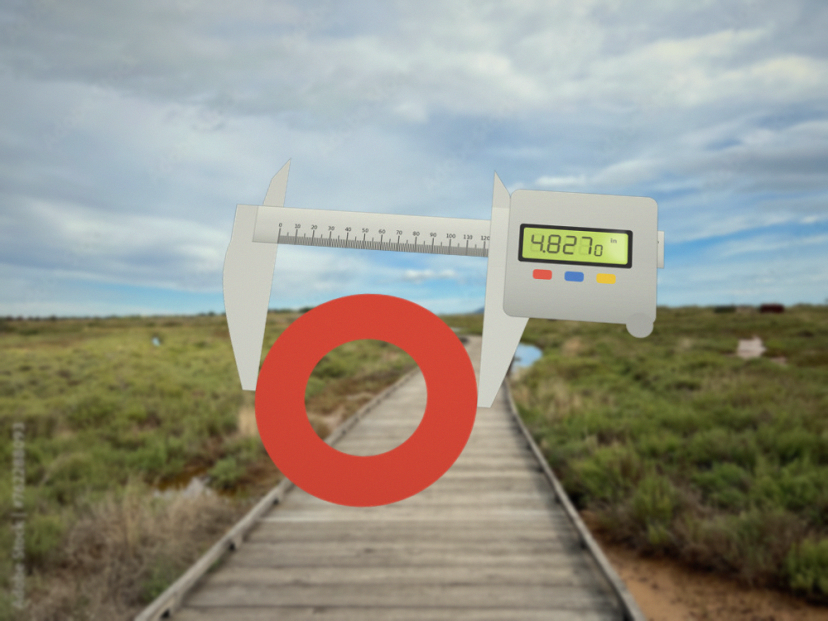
4.8270 in
